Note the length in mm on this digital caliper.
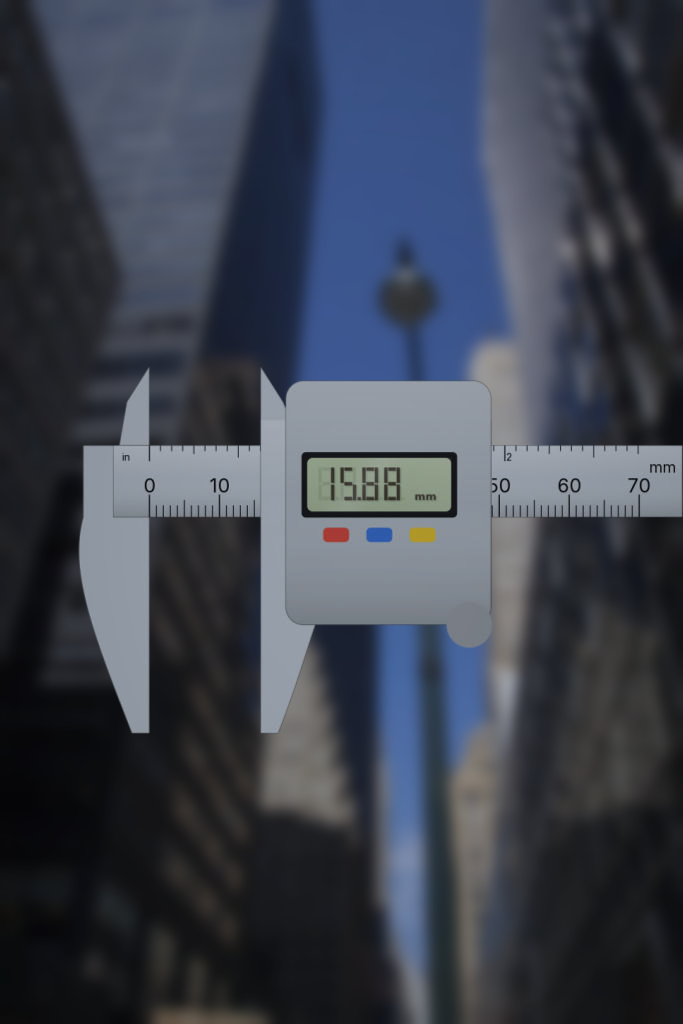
15.88 mm
